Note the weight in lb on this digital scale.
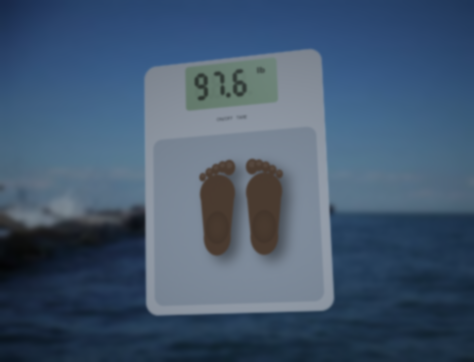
97.6 lb
